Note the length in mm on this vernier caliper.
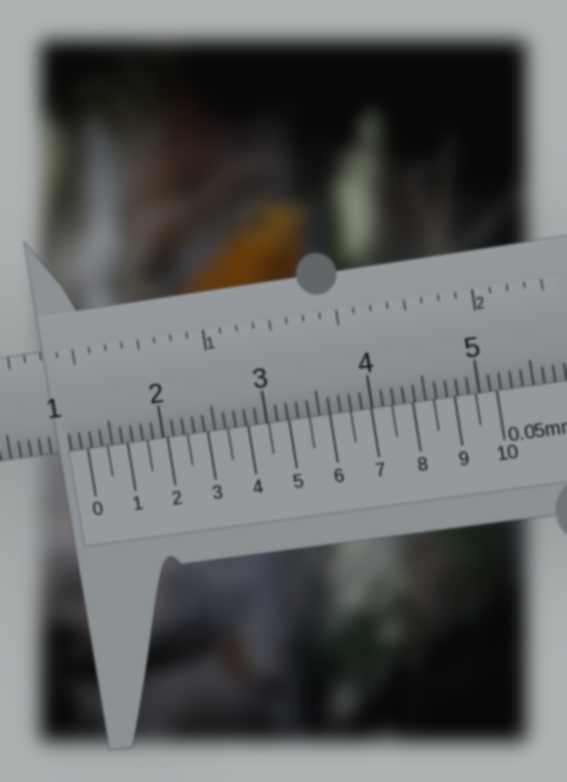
12.6 mm
